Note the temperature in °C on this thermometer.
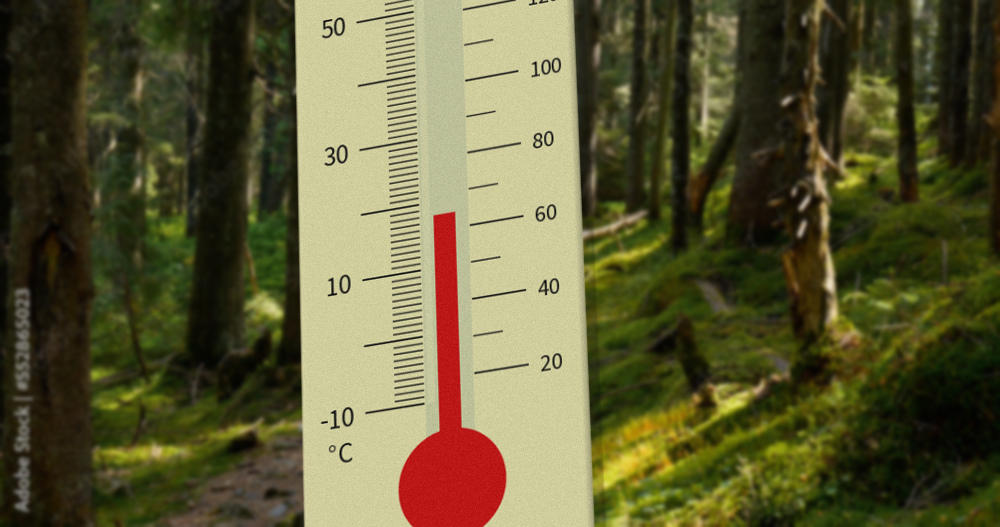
18 °C
